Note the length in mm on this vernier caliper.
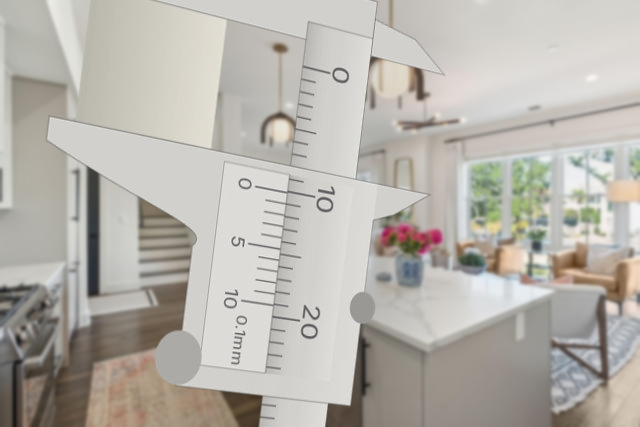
10.1 mm
